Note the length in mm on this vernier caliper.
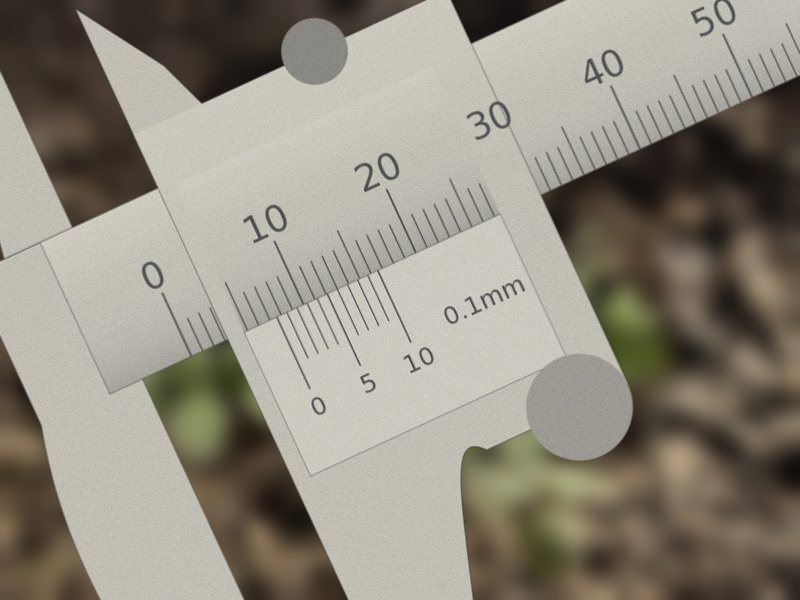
7.6 mm
